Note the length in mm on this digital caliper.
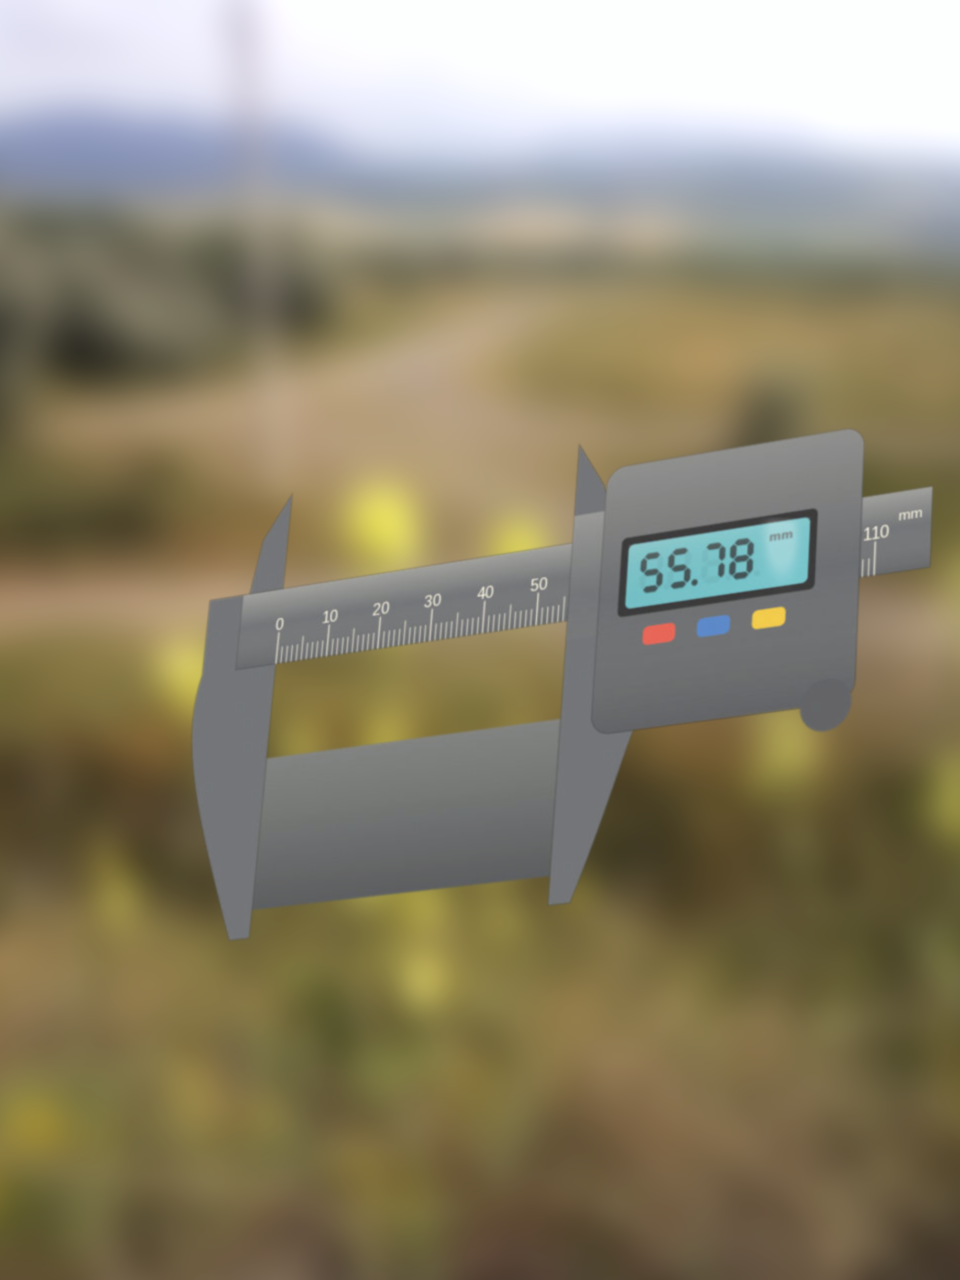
55.78 mm
